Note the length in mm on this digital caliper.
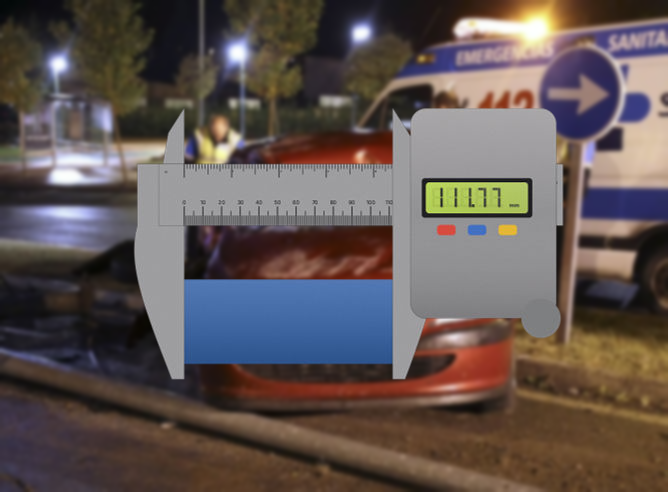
111.77 mm
